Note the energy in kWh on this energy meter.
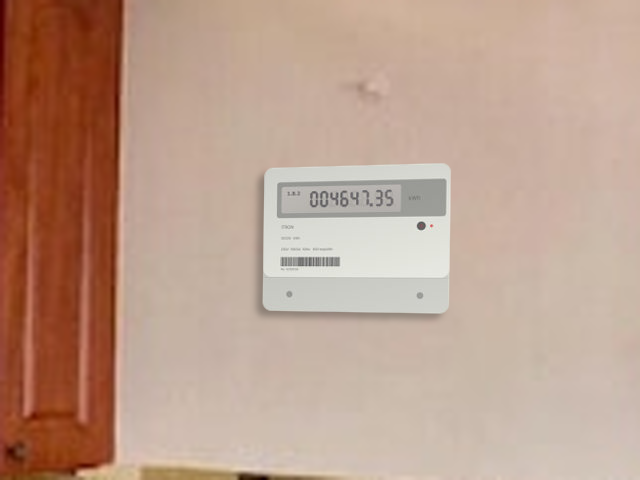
4647.35 kWh
